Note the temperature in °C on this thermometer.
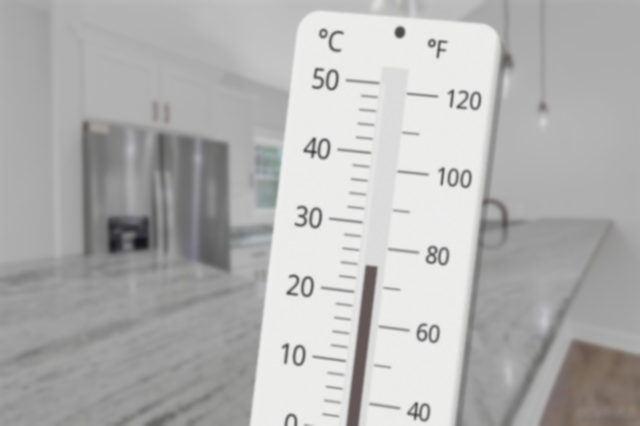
24 °C
